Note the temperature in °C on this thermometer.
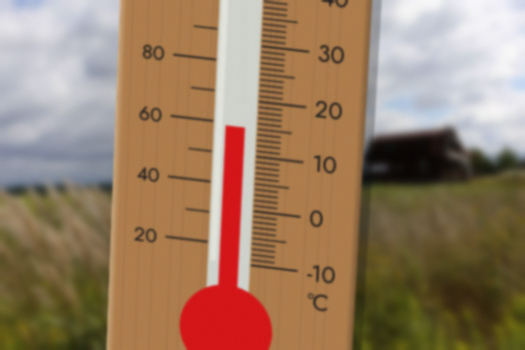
15 °C
